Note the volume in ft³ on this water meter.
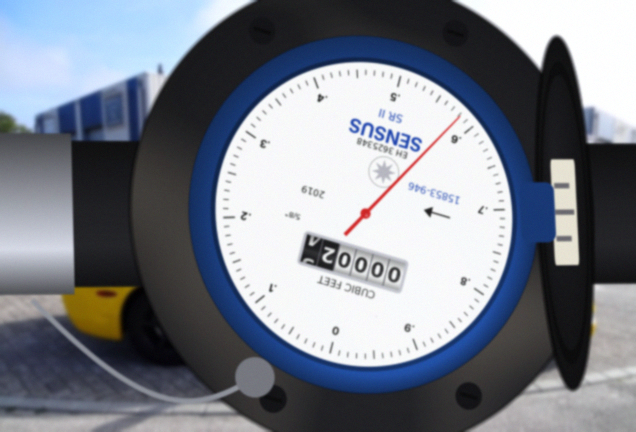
23.58 ft³
